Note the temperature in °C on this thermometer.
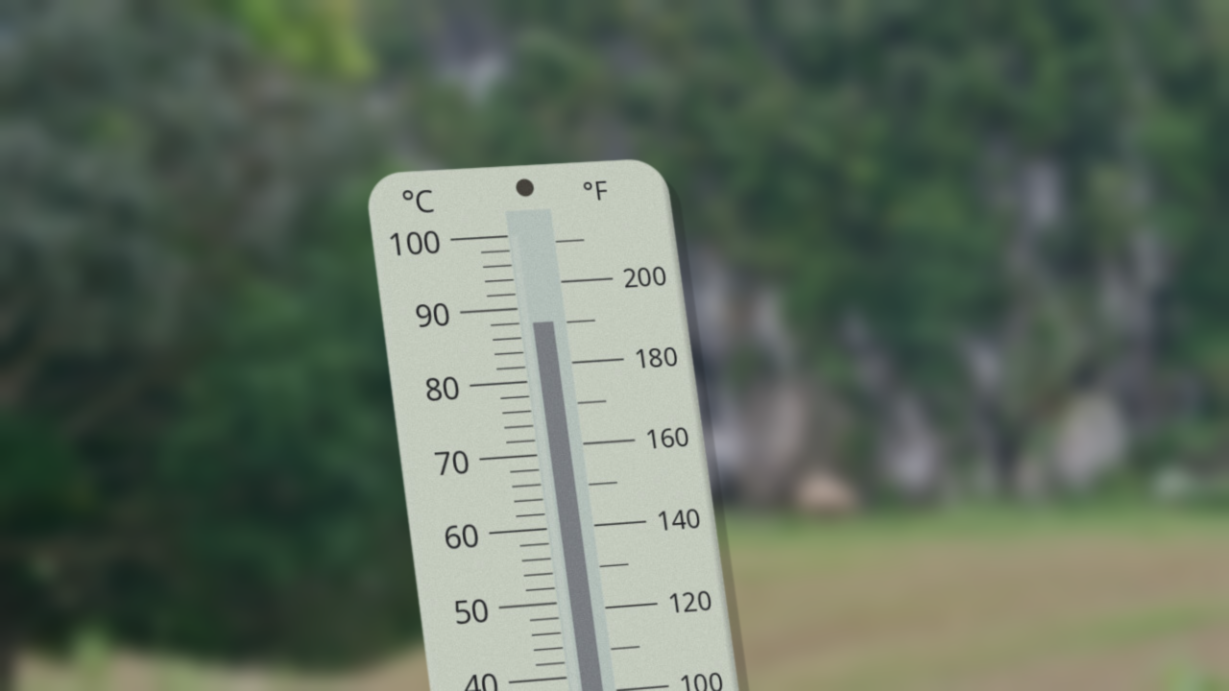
88 °C
